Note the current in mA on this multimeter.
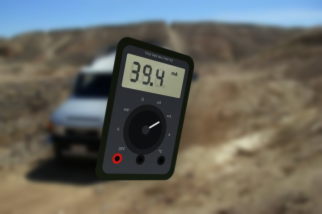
39.4 mA
